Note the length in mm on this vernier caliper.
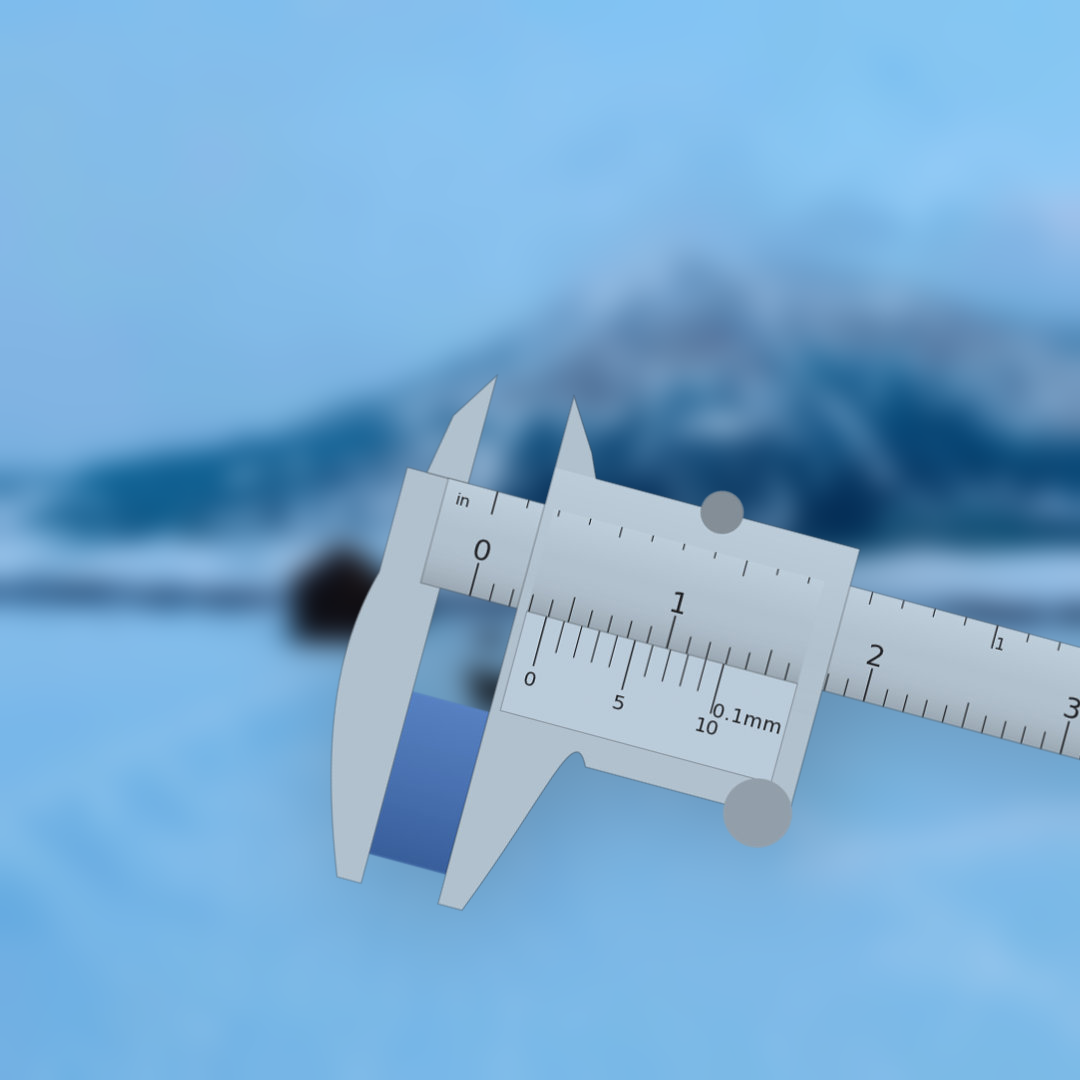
3.9 mm
